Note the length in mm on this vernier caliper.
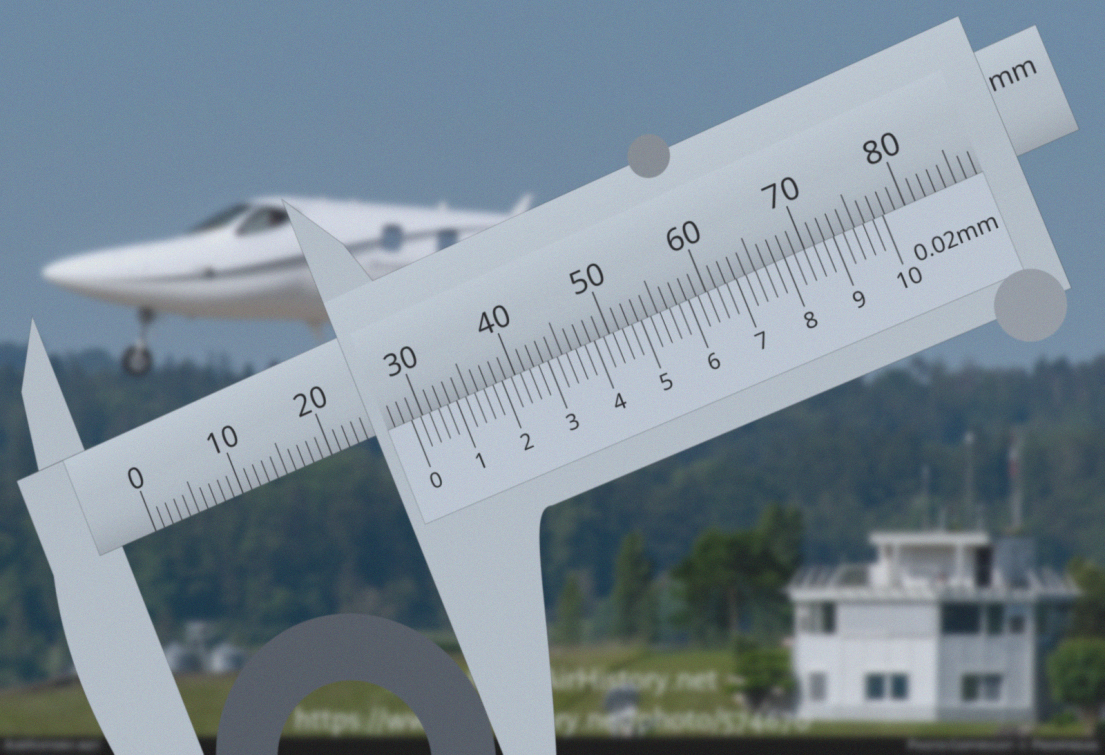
28.8 mm
